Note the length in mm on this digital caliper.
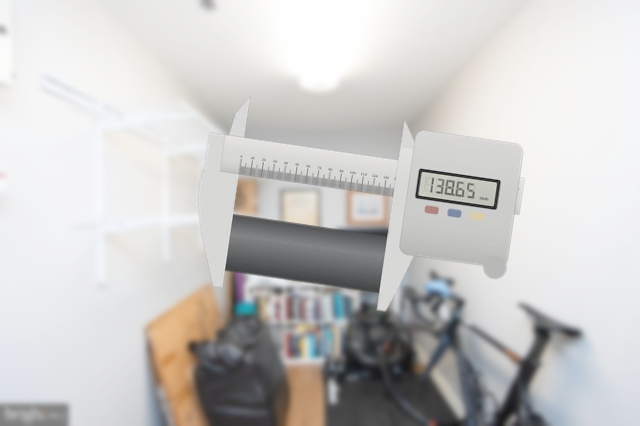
138.65 mm
